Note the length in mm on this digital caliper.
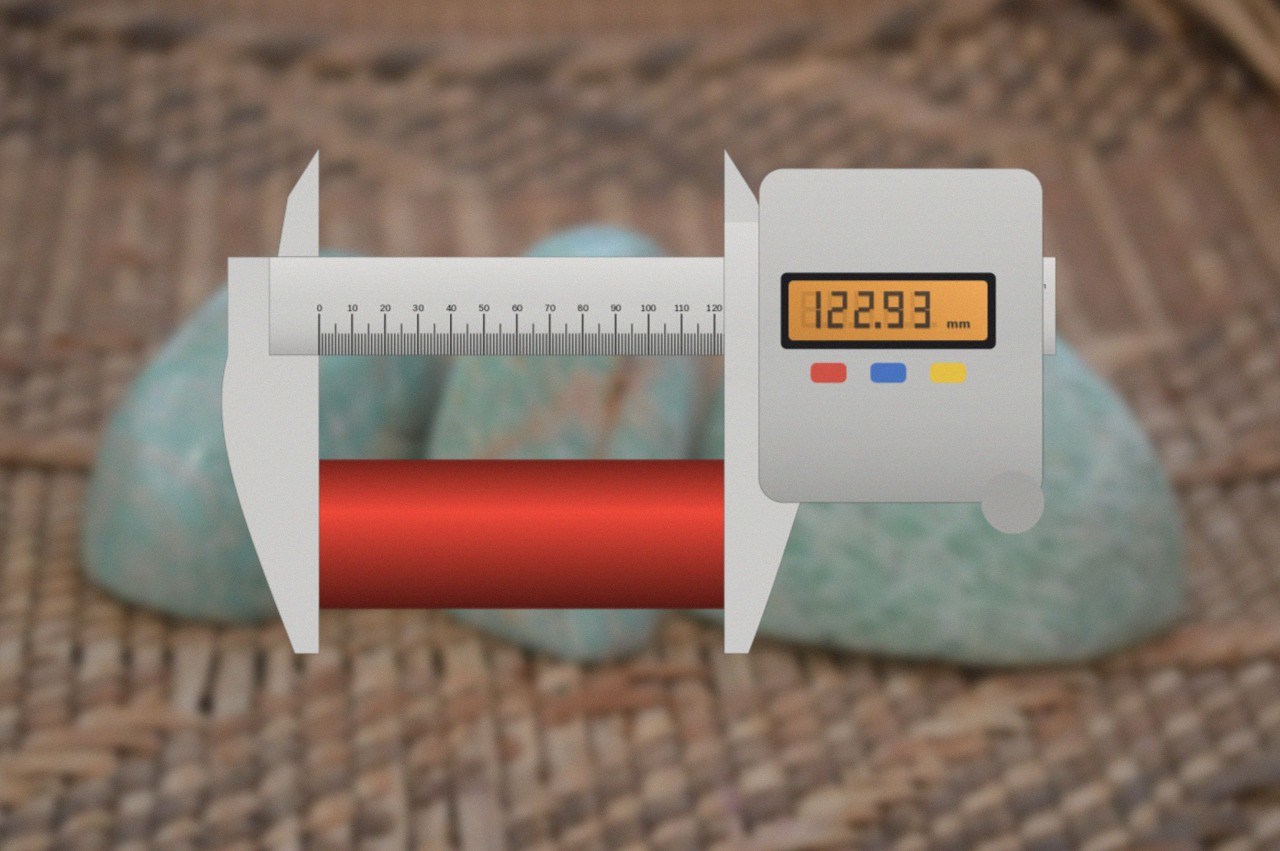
122.93 mm
